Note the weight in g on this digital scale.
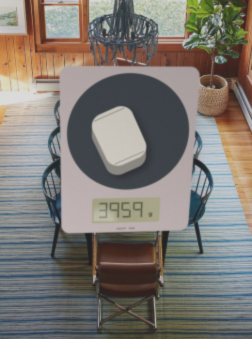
3959 g
